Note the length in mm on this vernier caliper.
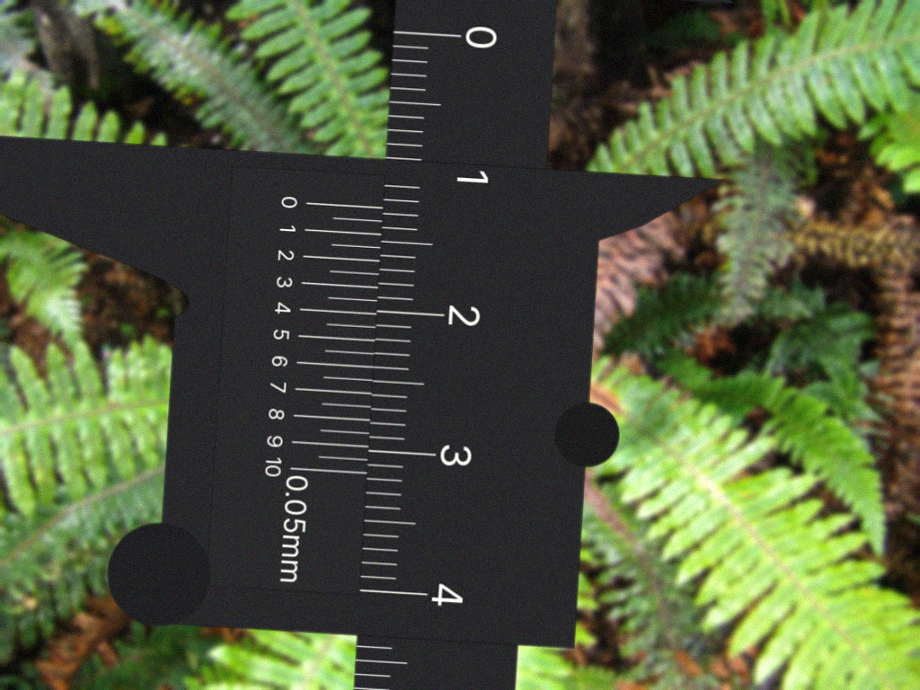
12.6 mm
